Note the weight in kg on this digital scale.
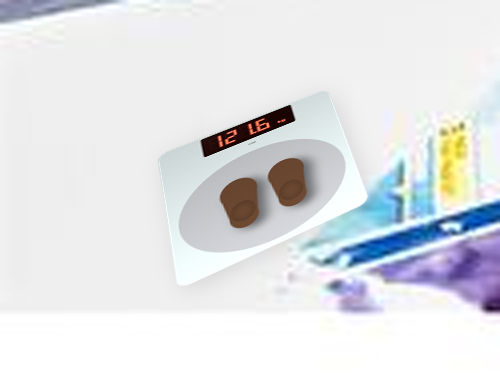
121.6 kg
